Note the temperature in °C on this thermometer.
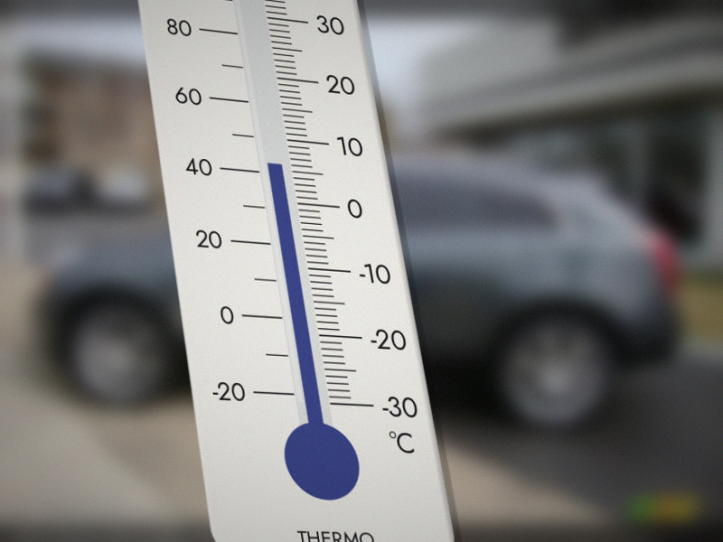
6 °C
